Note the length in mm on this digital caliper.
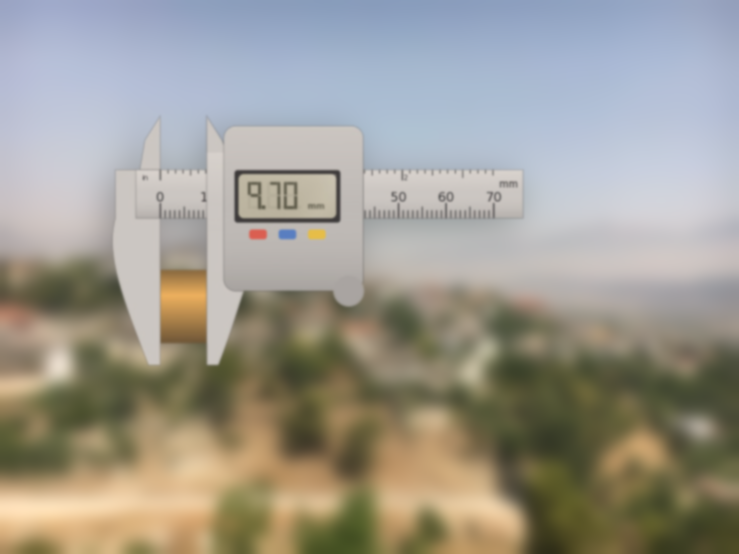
9.70 mm
